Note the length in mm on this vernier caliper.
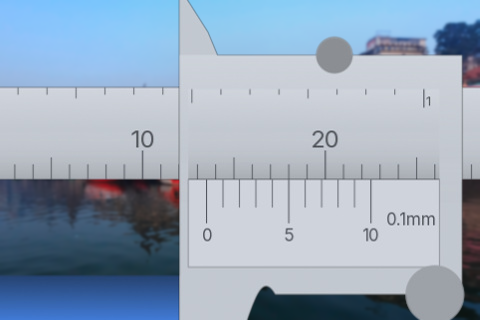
13.5 mm
